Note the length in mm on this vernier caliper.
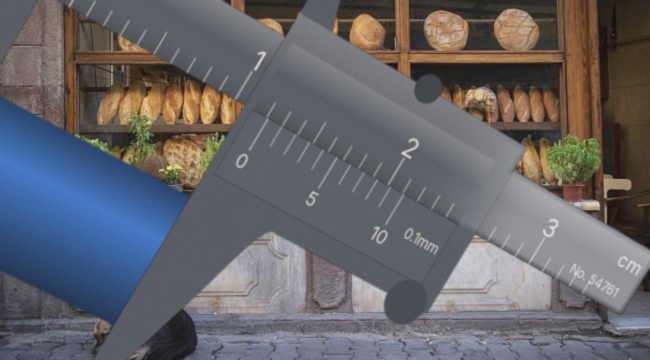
12.1 mm
